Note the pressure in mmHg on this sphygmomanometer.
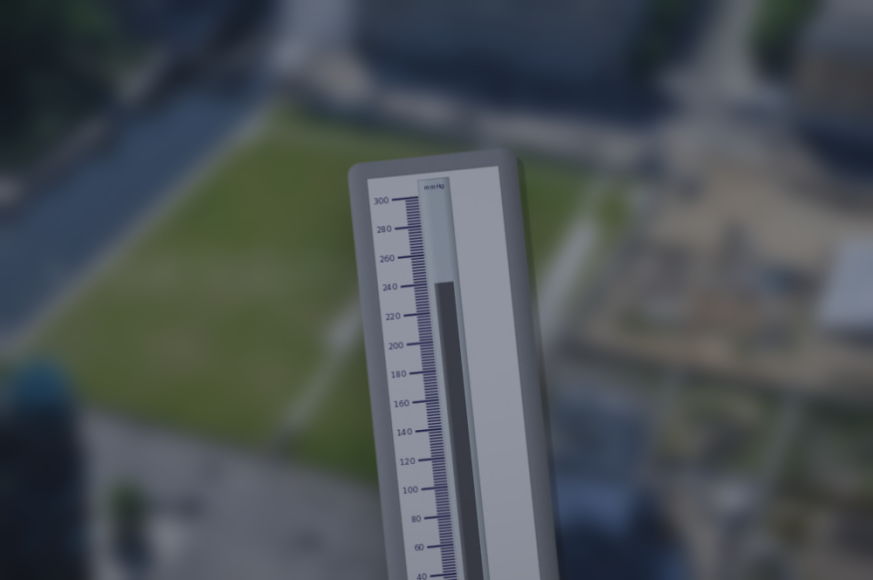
240 mmHg
